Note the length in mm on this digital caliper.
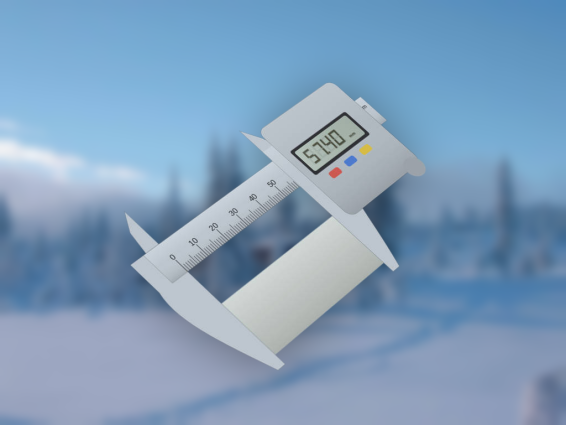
57.40 mm
